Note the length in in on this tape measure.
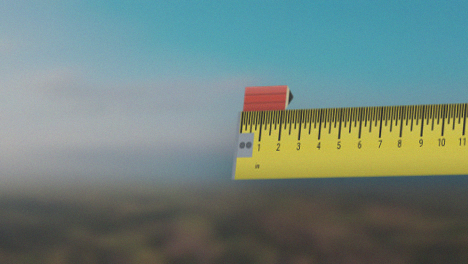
2.5 in
